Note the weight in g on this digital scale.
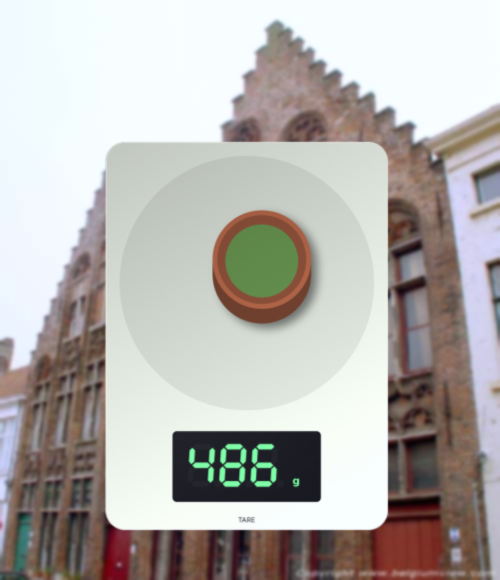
486 g
